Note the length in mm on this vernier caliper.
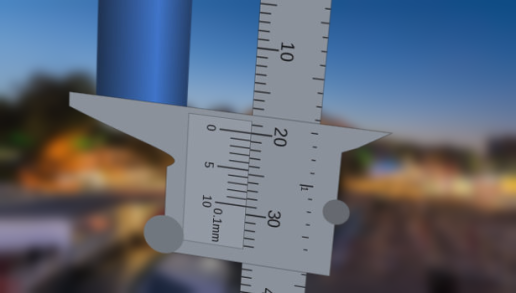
20.0 mm
